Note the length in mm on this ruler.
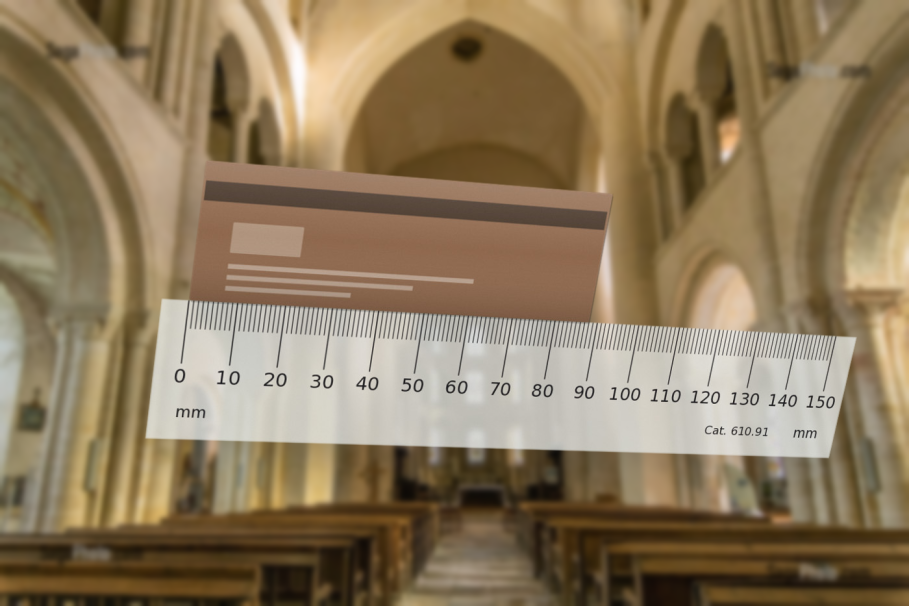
88 mm
